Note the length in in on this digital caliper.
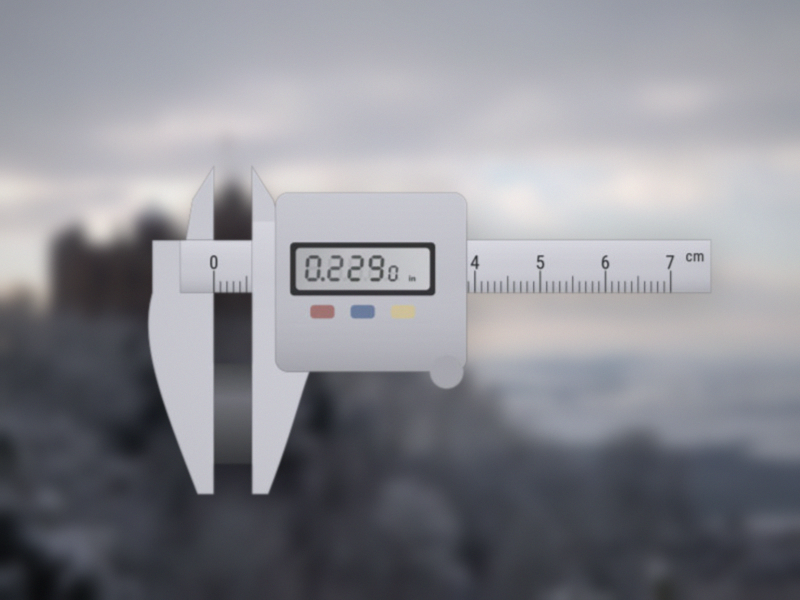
0.2290 in
